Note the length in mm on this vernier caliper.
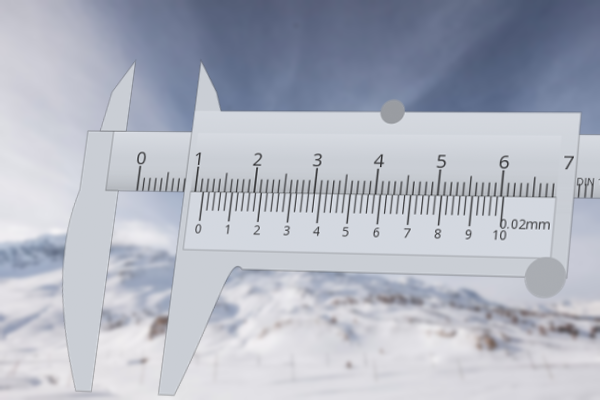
11.4 mm
